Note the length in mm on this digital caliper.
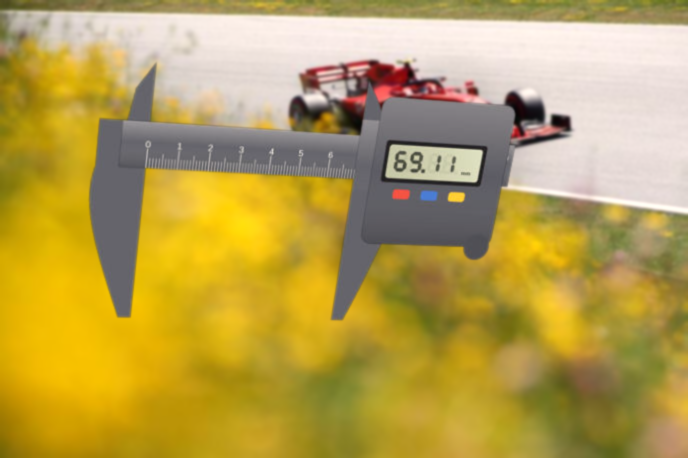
69.11 mm
